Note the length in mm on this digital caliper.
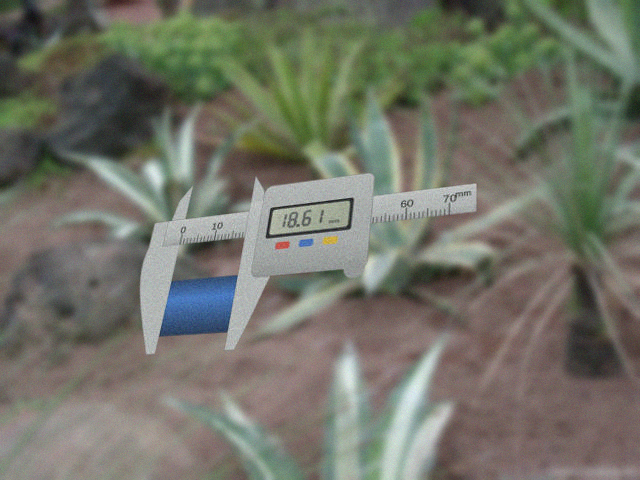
18.61 mm
